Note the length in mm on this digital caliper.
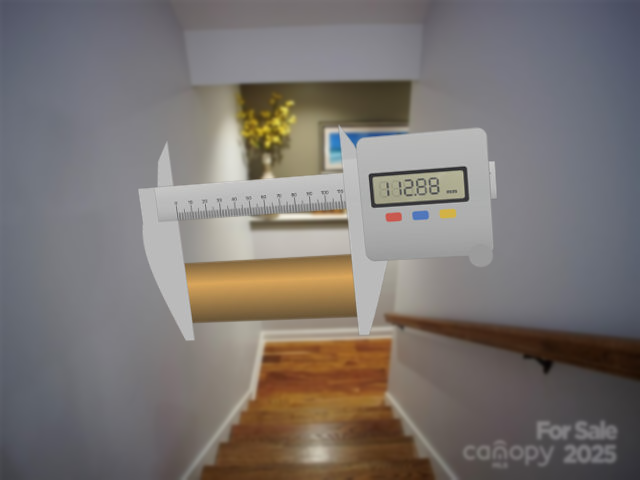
112.88 mm
